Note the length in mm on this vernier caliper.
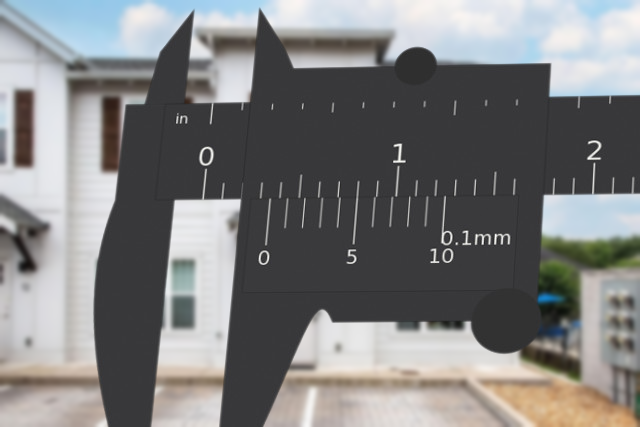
3.5 mm
